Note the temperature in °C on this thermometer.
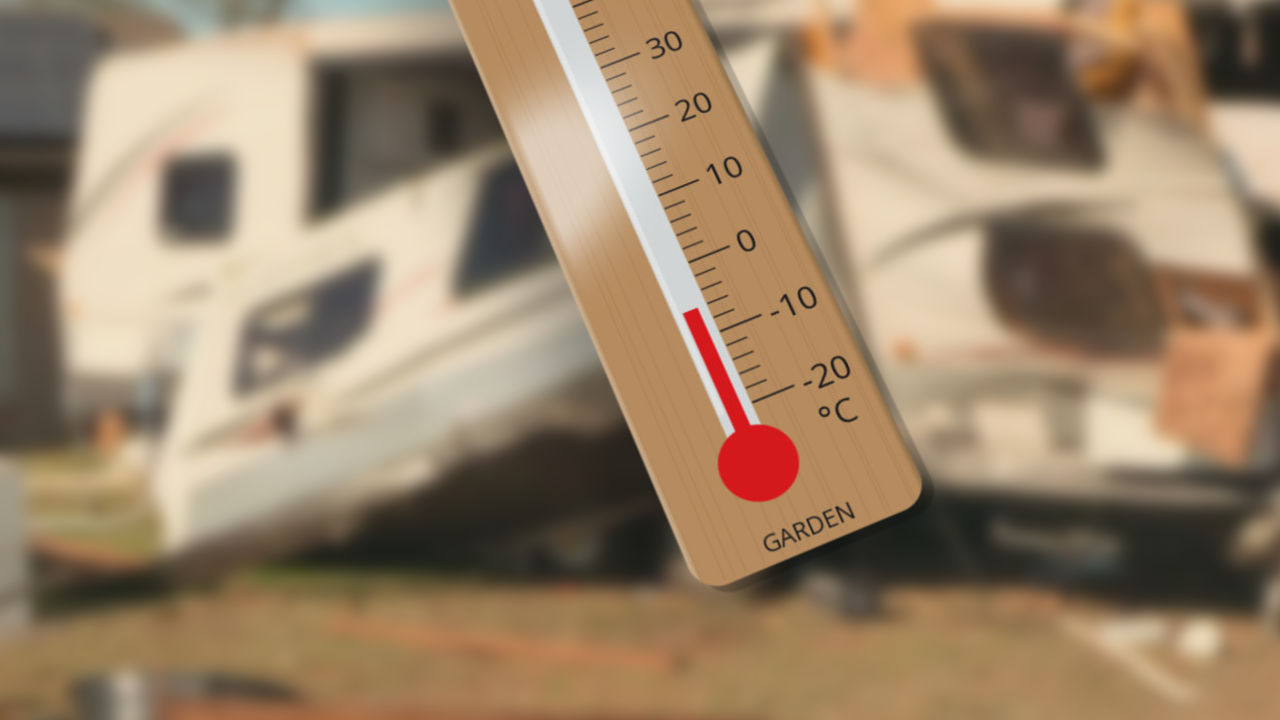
-6 °C
